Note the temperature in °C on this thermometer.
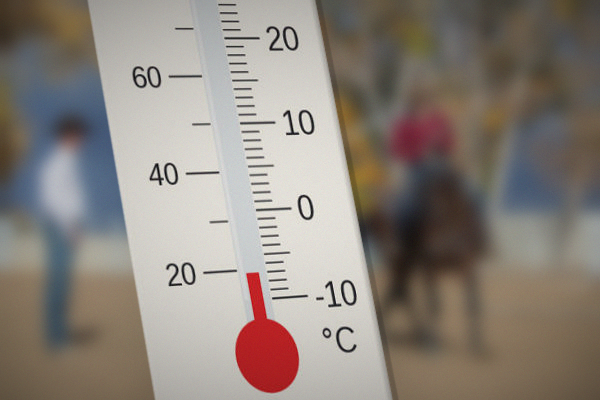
-7 °C
